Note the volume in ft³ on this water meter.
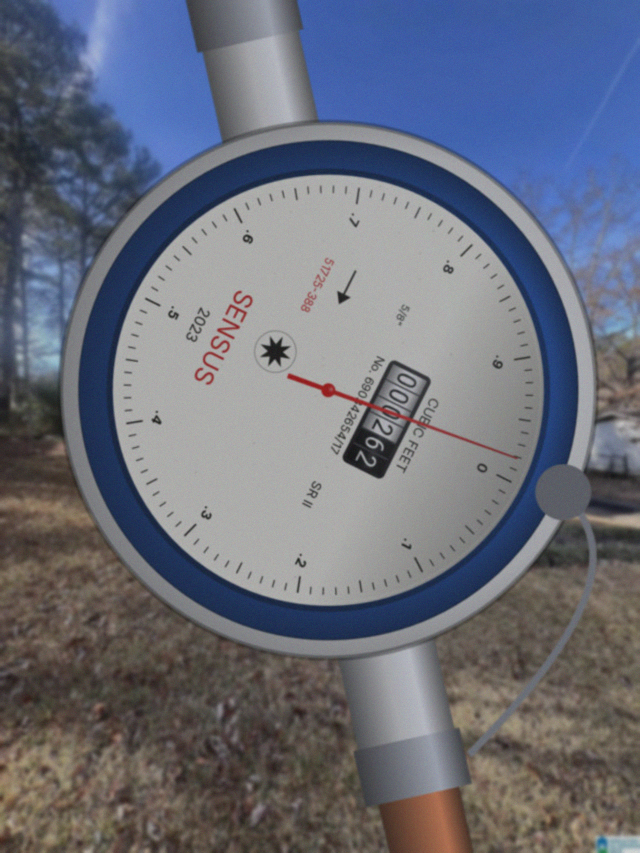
261.98 ft³
